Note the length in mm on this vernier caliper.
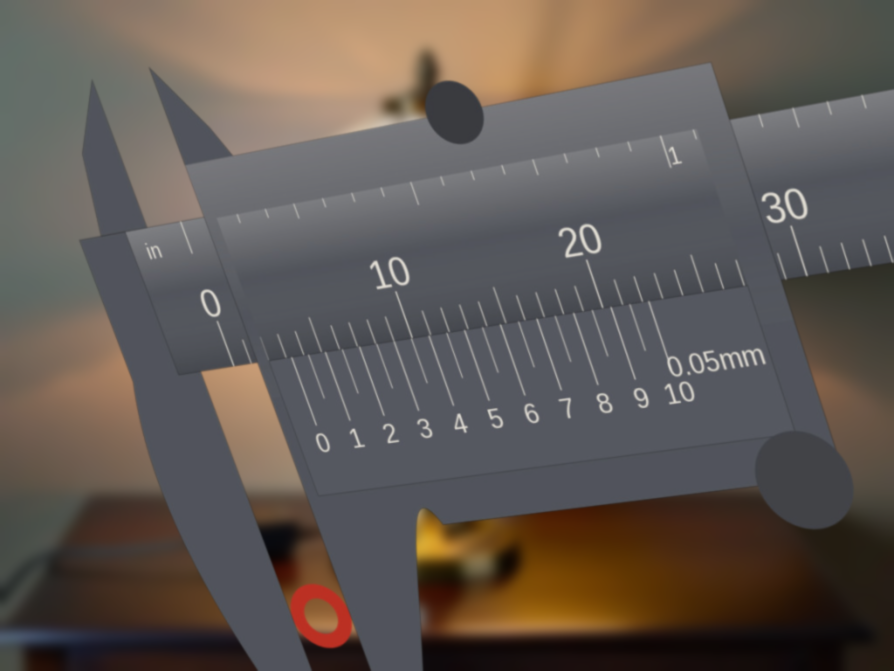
3.3 mm
